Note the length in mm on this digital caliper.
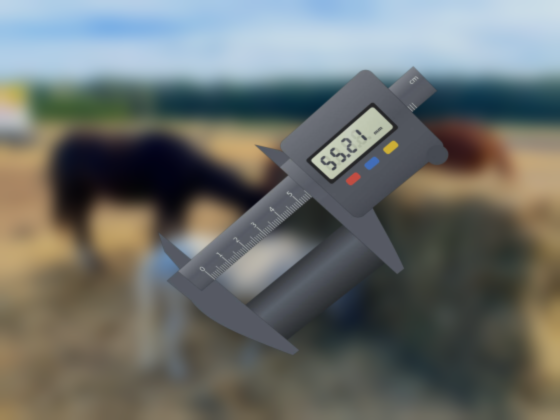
55.21 mm
